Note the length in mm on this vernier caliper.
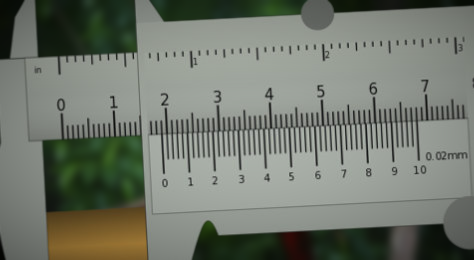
19.0 mm
